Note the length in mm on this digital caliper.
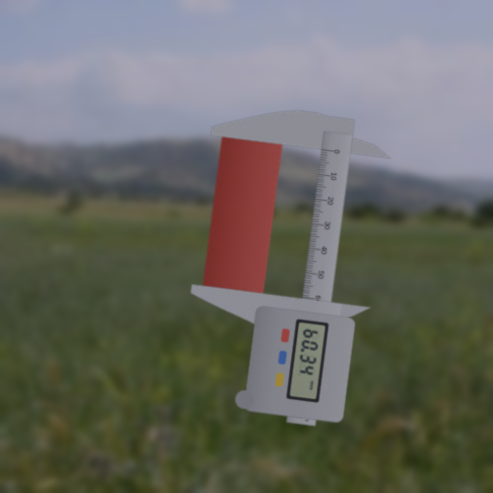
60.34 mm
